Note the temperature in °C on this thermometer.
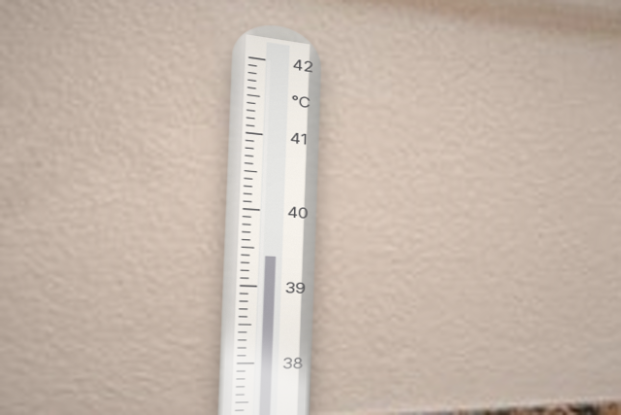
39.4 °C
